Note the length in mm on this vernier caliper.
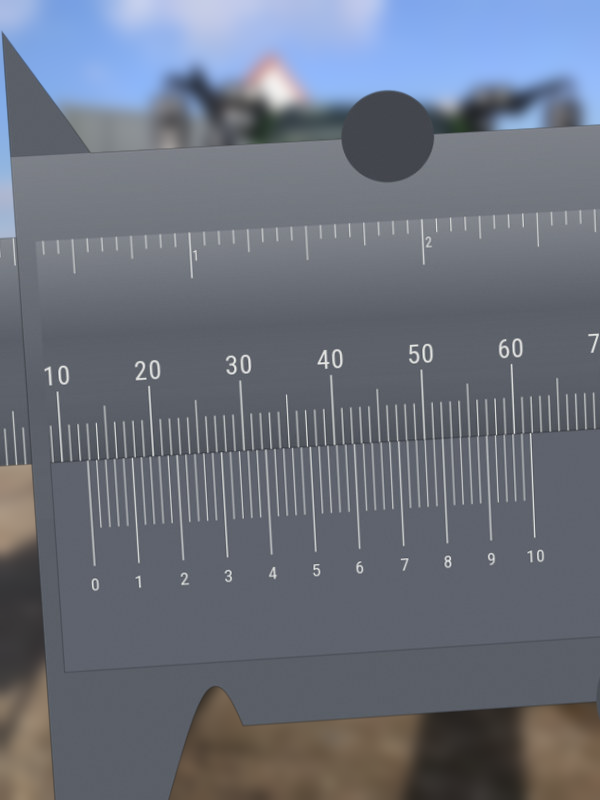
12.8 mm
